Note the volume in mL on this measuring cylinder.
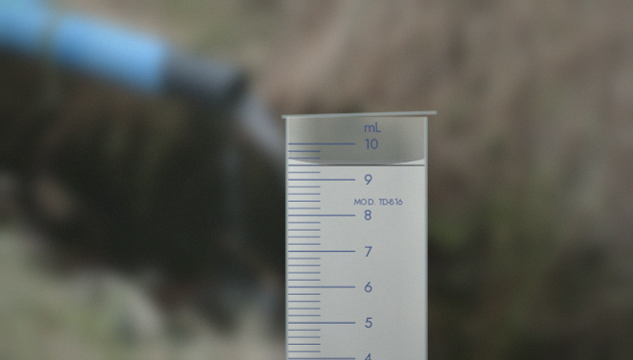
9.4 mL
